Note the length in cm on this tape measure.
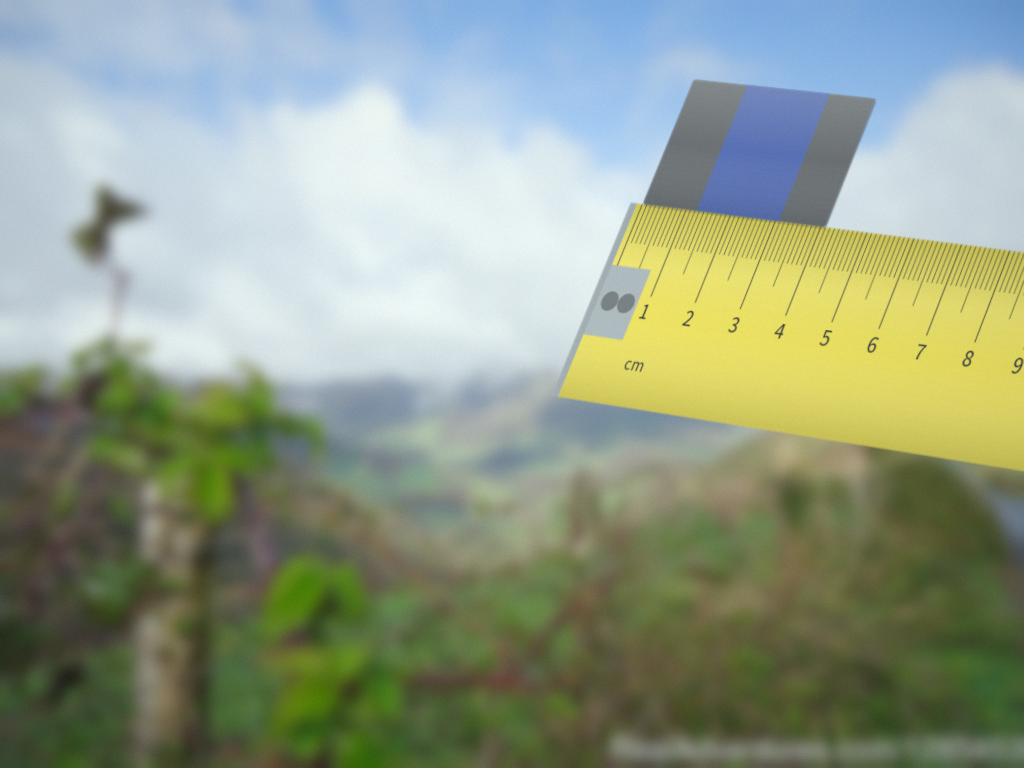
4.1 cm
